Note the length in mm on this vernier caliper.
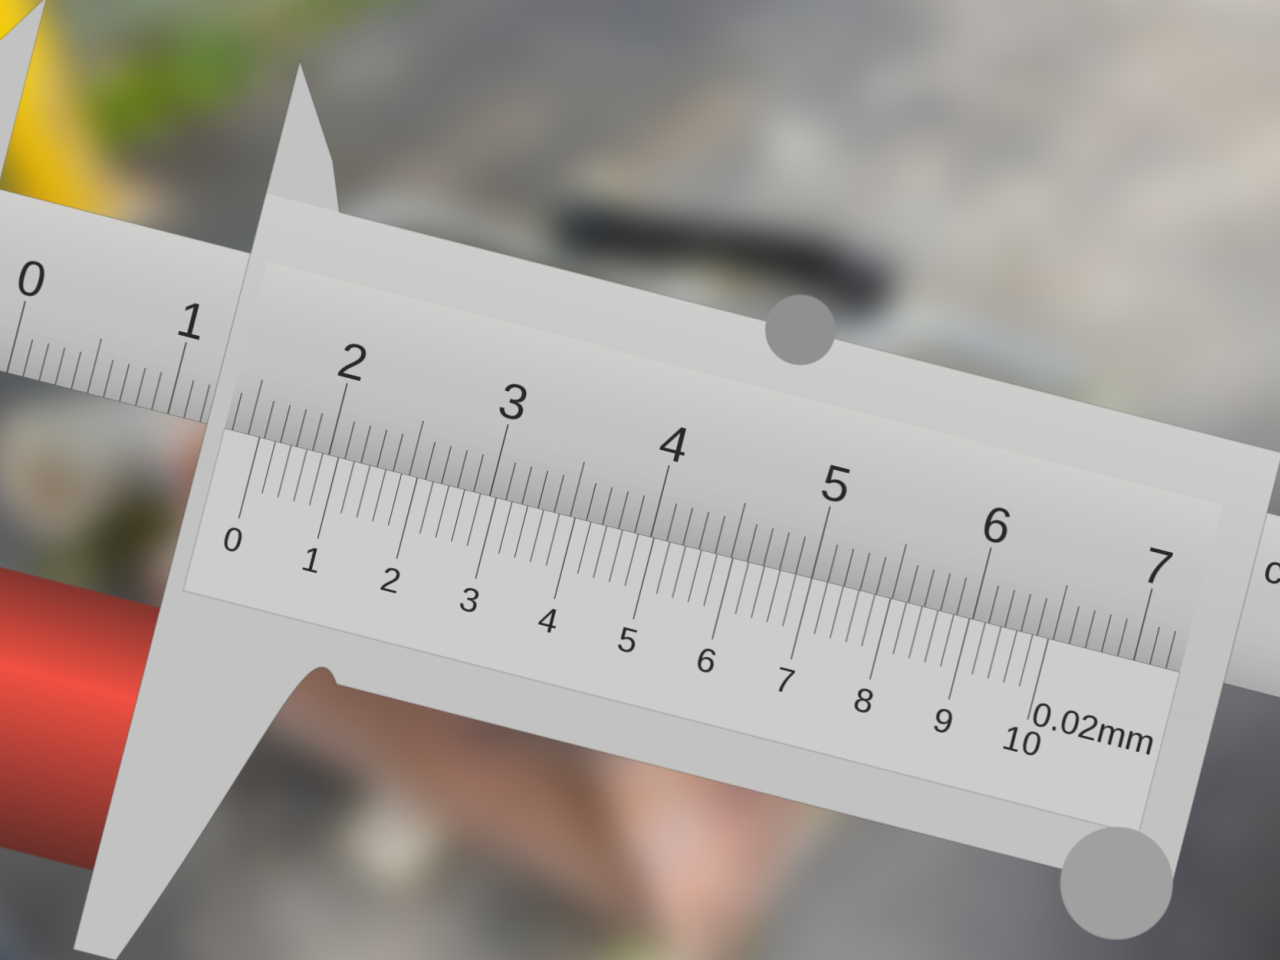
15.7 mm
